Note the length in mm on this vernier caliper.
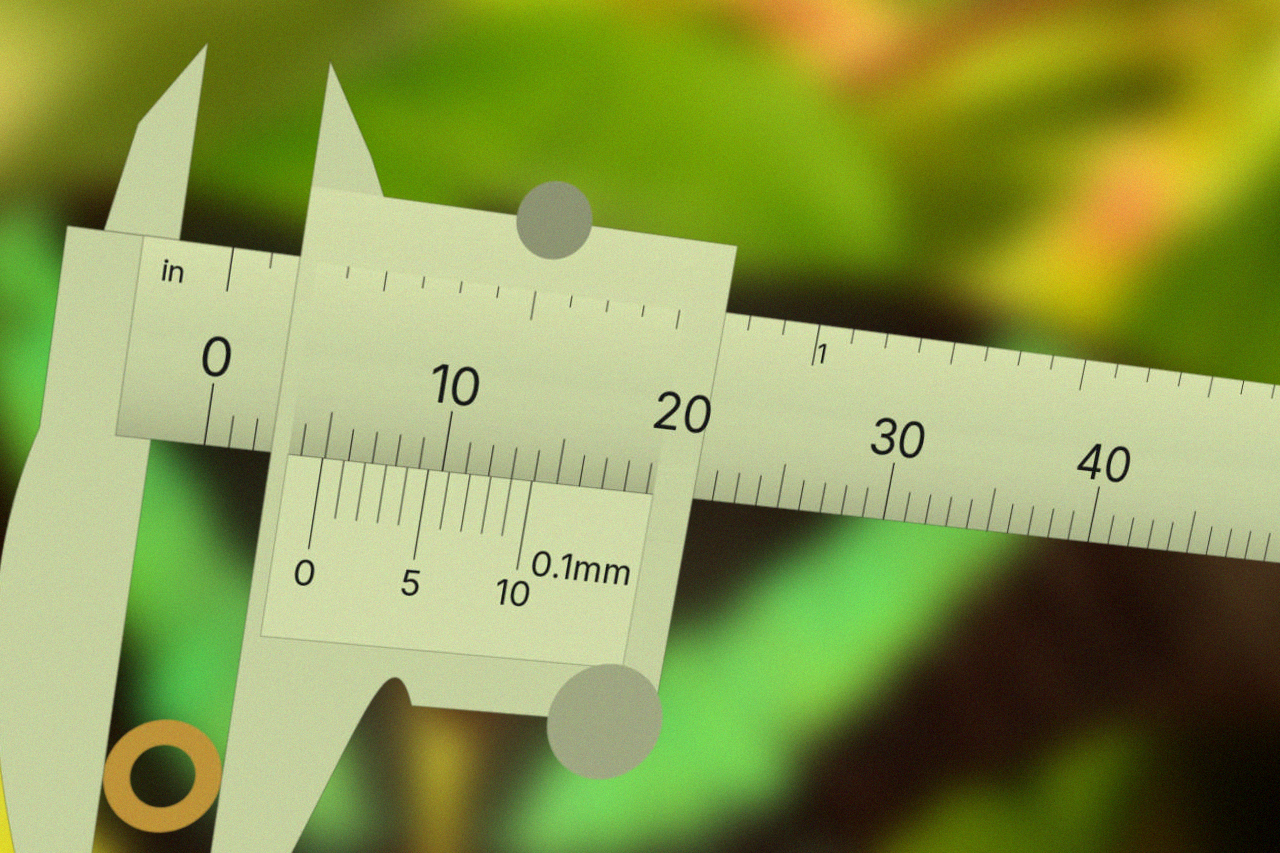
4.9 mm
